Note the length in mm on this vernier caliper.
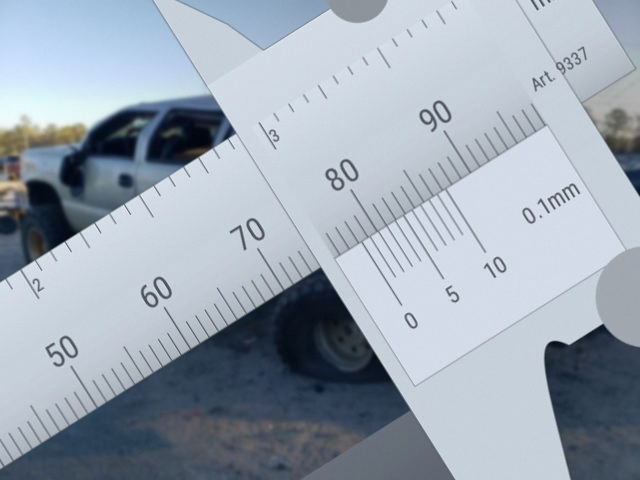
78.3 mm
